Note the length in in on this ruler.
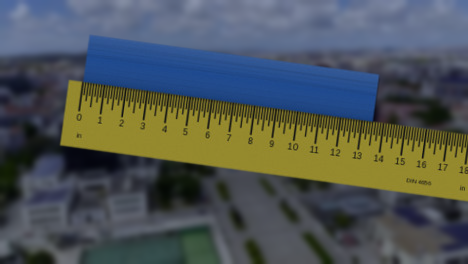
13.5 in
